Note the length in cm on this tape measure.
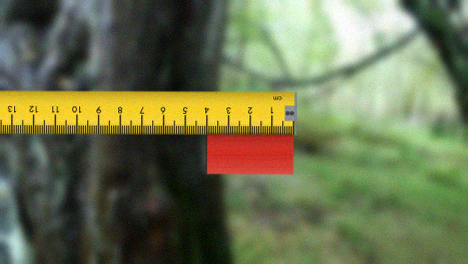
4 cm
